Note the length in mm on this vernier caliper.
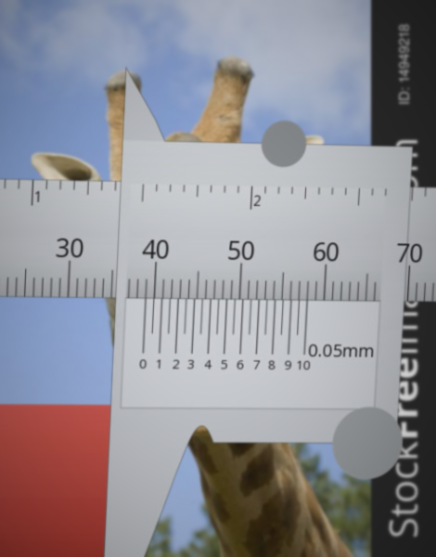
39.0 mm
